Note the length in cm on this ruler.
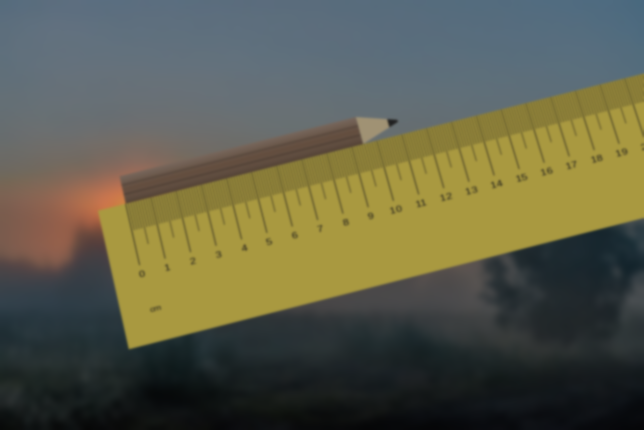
11 cm
